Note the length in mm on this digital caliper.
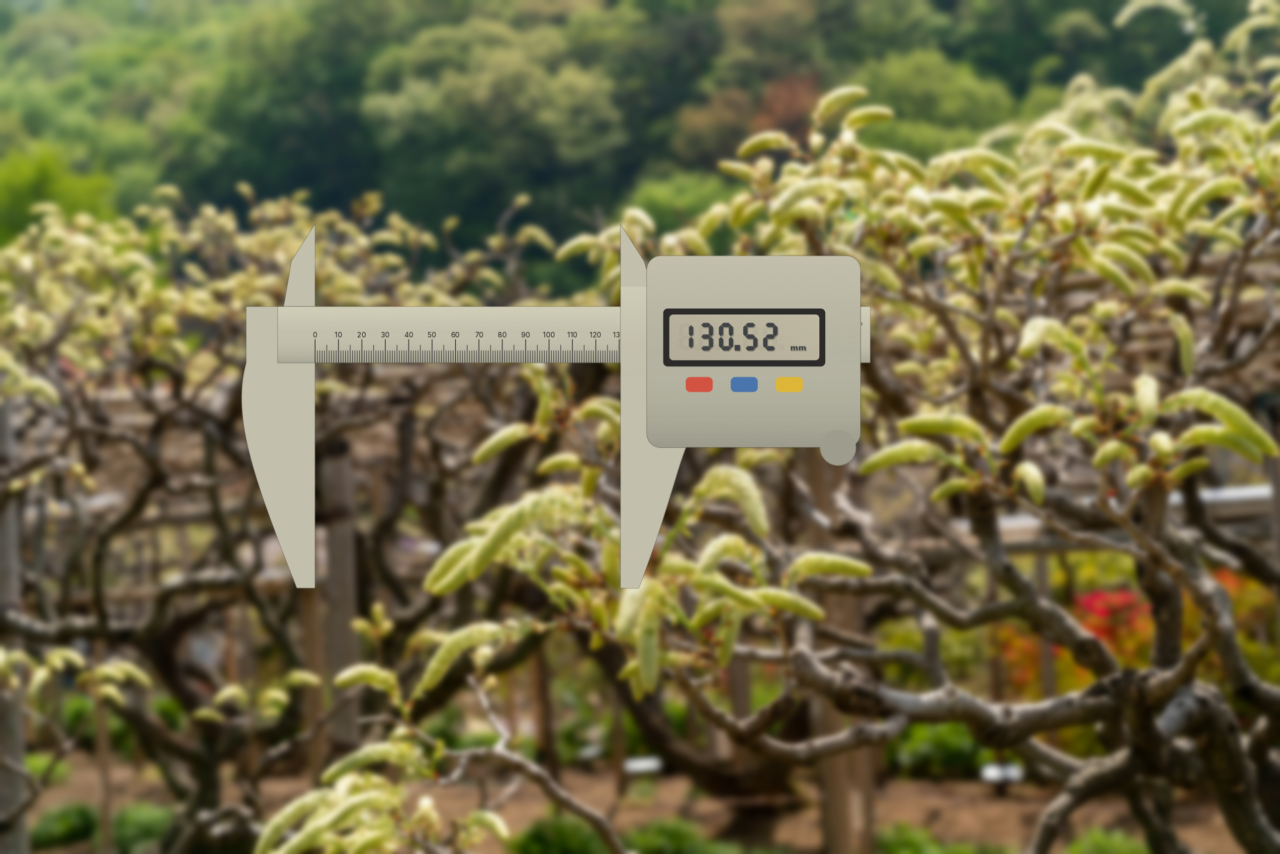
130.52 mm
